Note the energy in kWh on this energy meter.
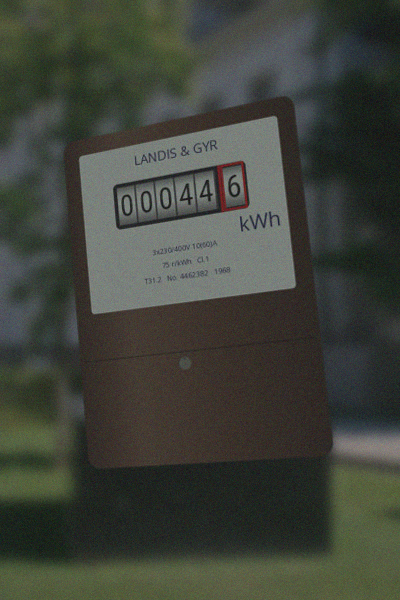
44.6 kWh
